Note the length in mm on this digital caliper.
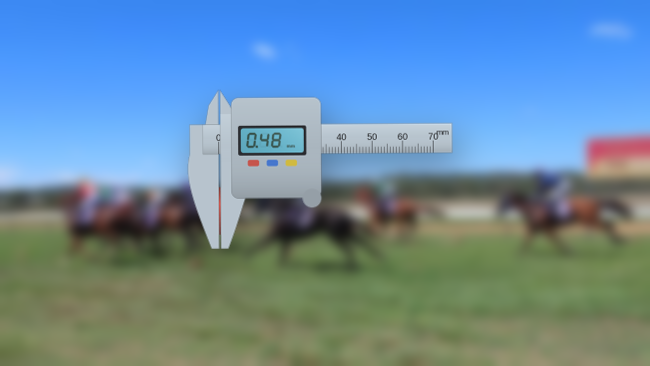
0.48 mm
